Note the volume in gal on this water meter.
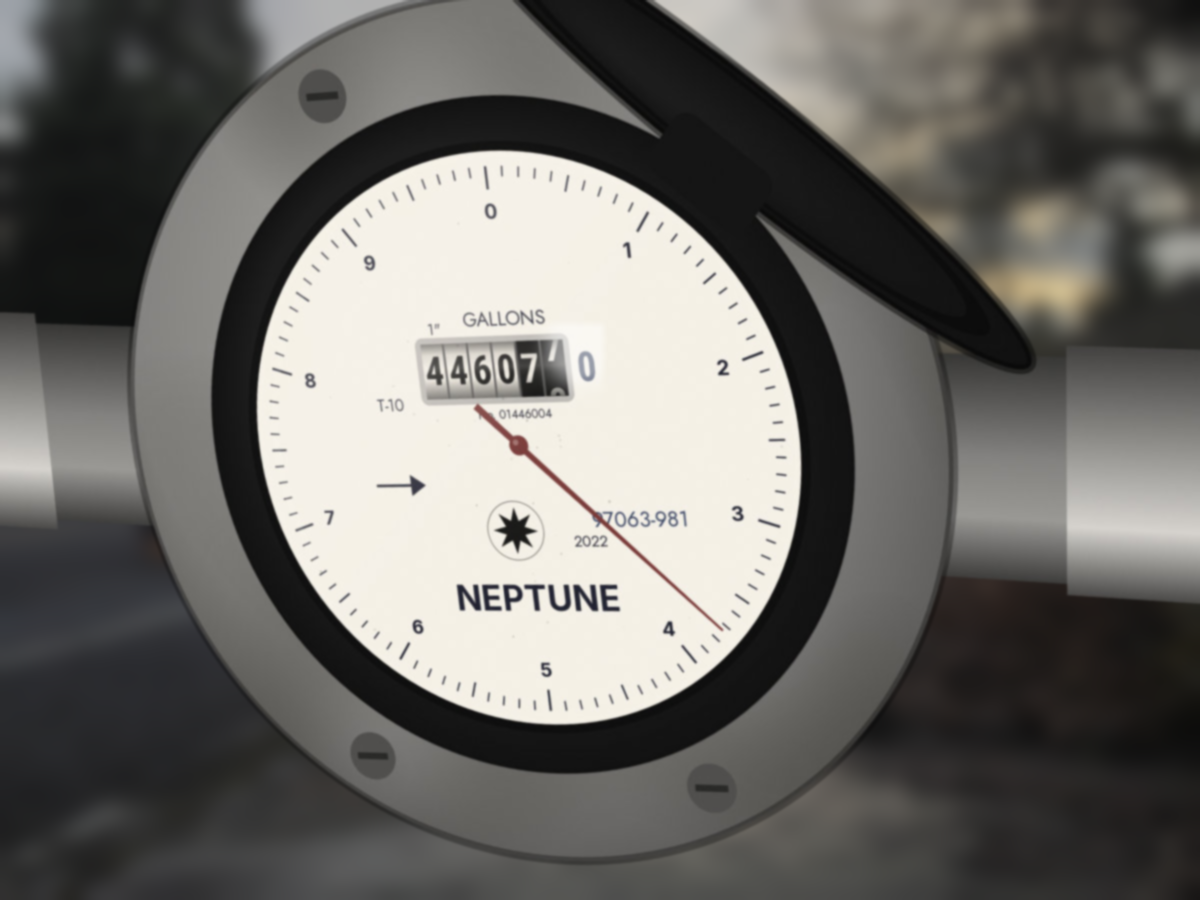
4460773.7 gal
